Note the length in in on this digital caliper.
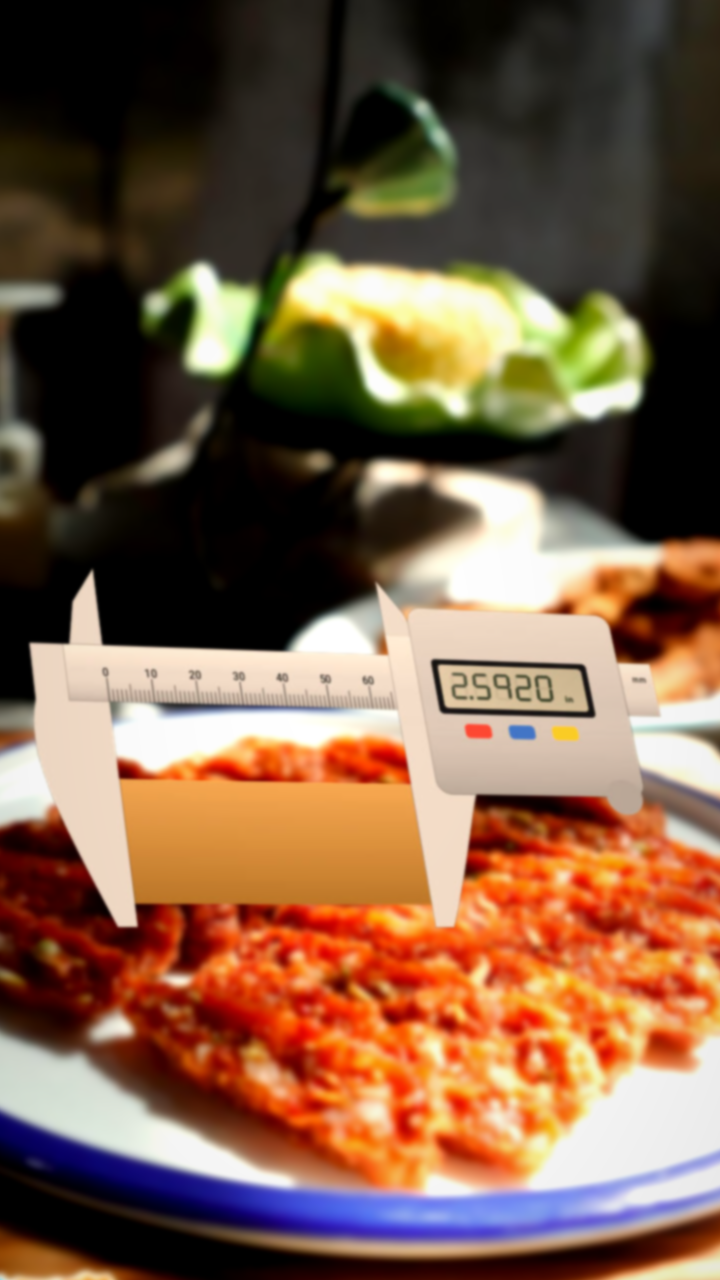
2.5920 in
